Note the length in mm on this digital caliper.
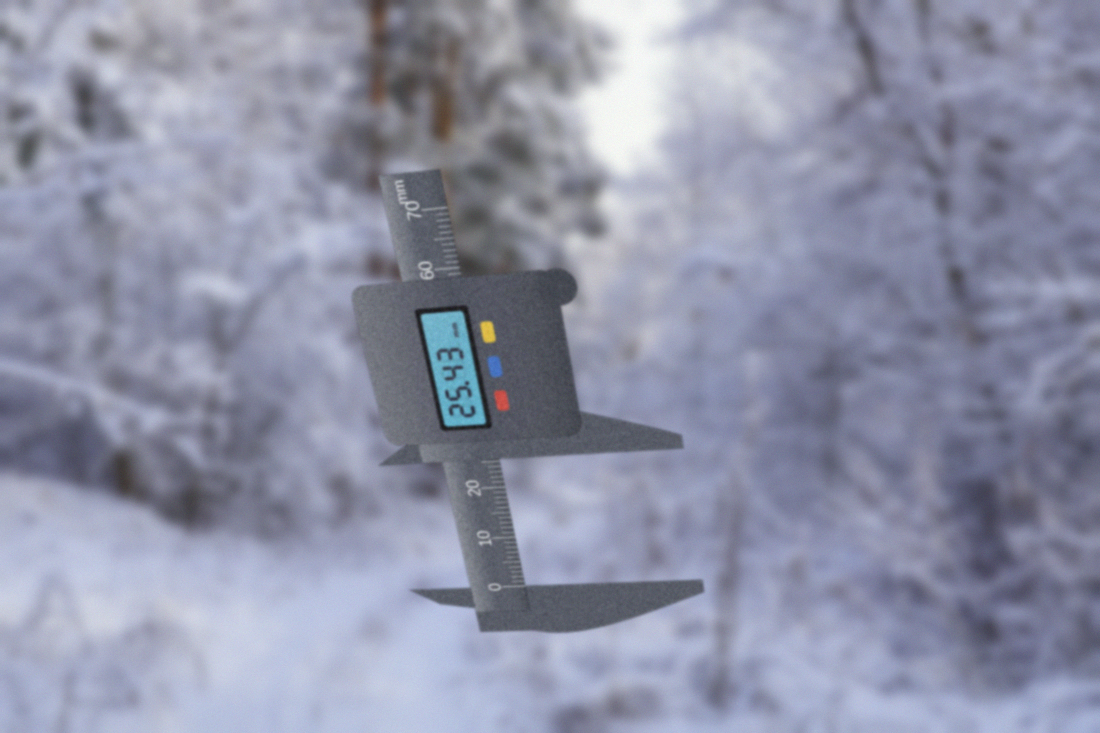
25.43 mm
